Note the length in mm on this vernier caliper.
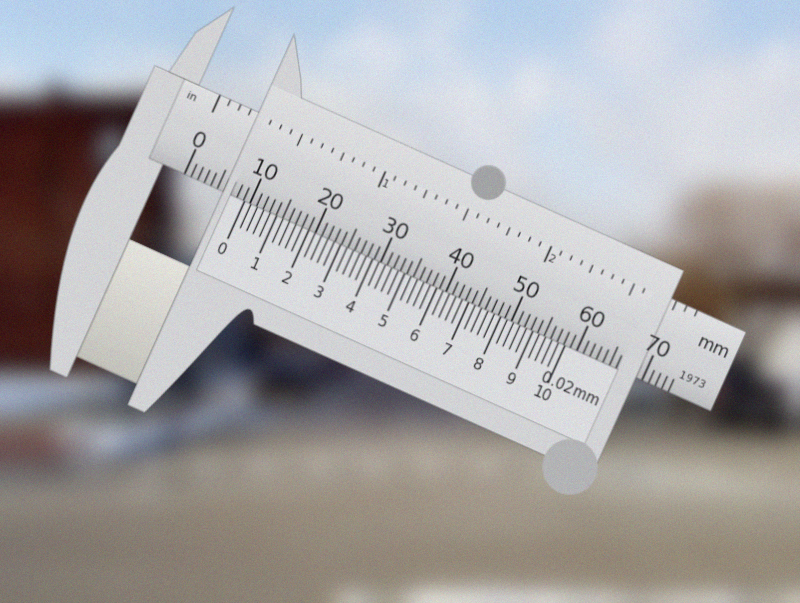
9.2 mm
